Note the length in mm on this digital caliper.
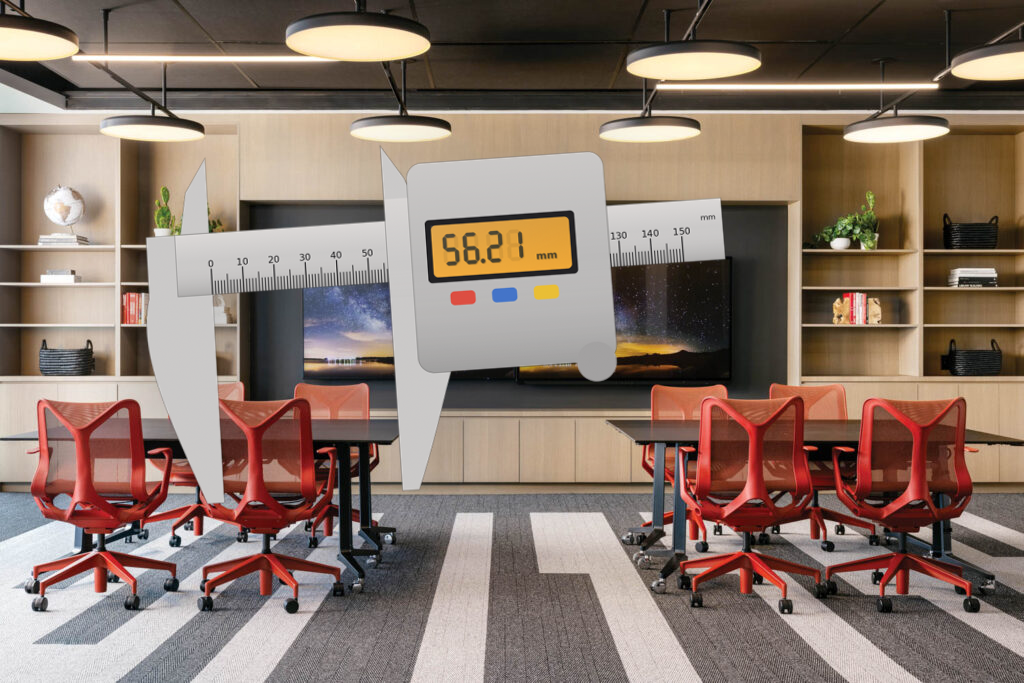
56.21 mm
